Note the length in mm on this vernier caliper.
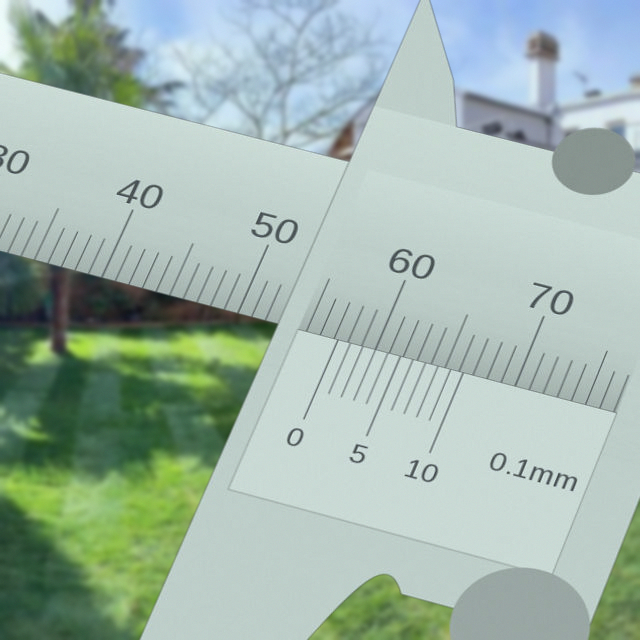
57.3 mm
